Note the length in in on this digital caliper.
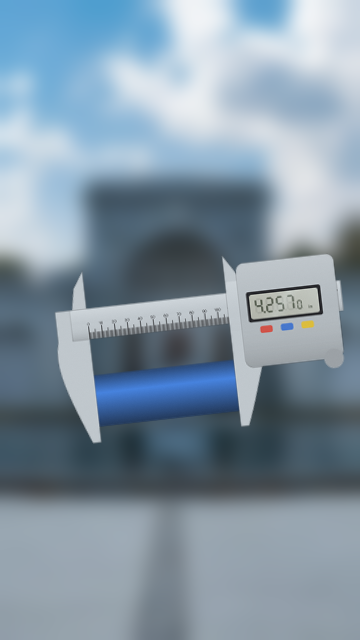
4.2570 in
